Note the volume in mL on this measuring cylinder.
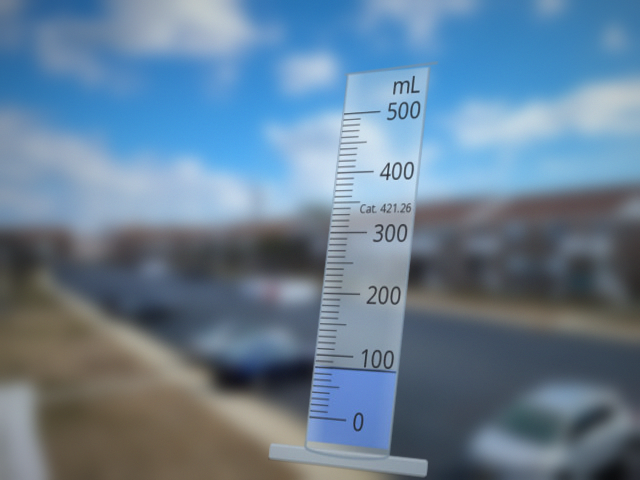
80 mL
